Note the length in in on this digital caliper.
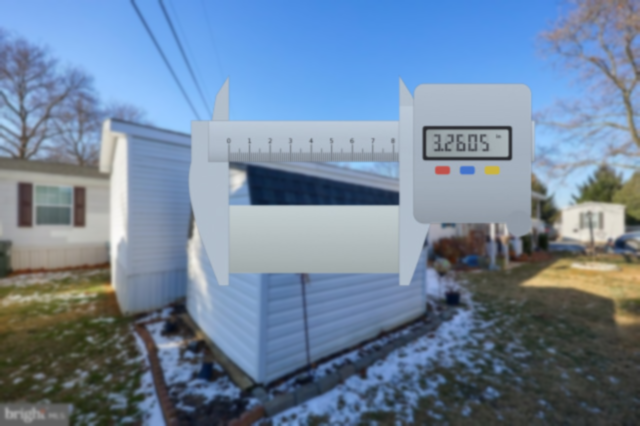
3.2605 in
